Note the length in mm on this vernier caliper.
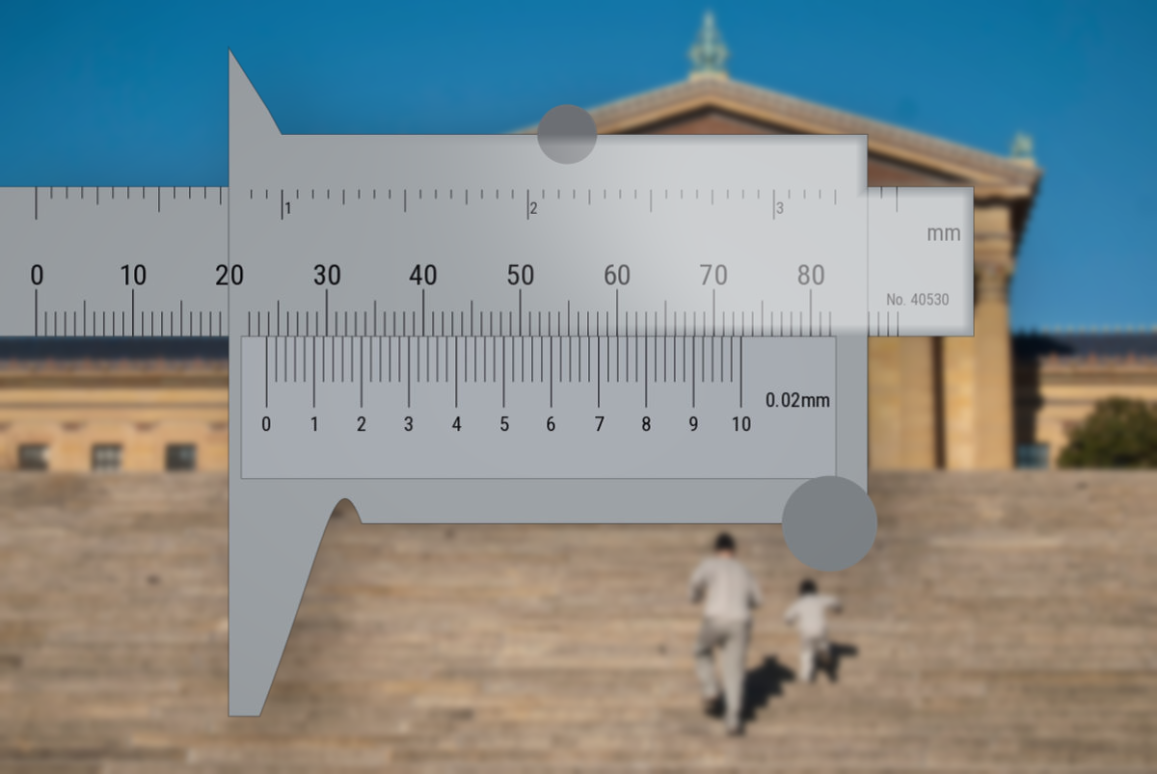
23.8 mm
